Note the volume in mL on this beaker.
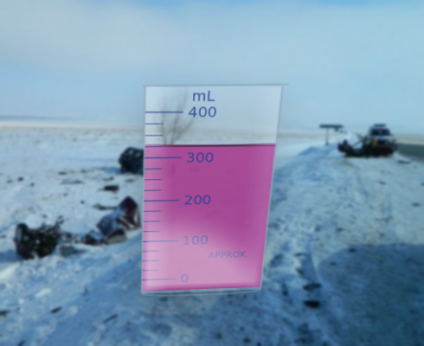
325 mL
